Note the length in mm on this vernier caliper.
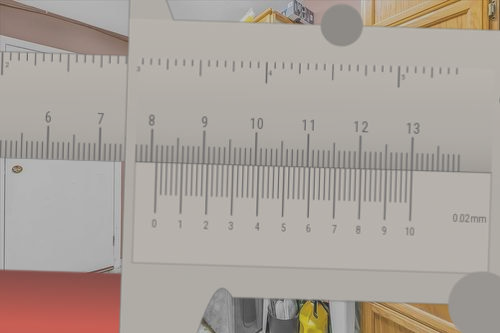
81.0 mm
